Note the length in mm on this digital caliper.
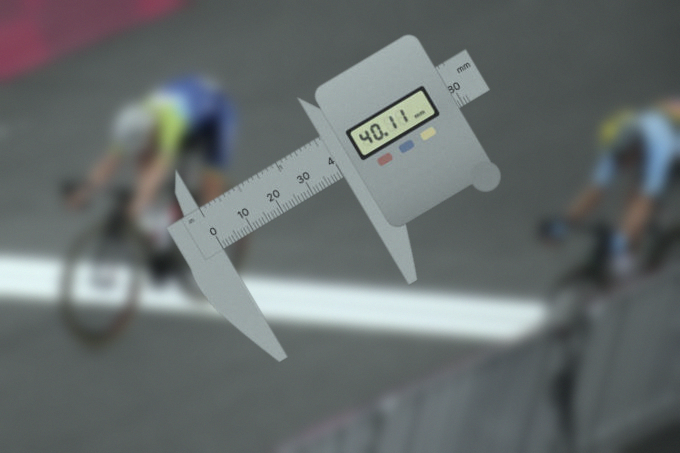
40.11 mm
